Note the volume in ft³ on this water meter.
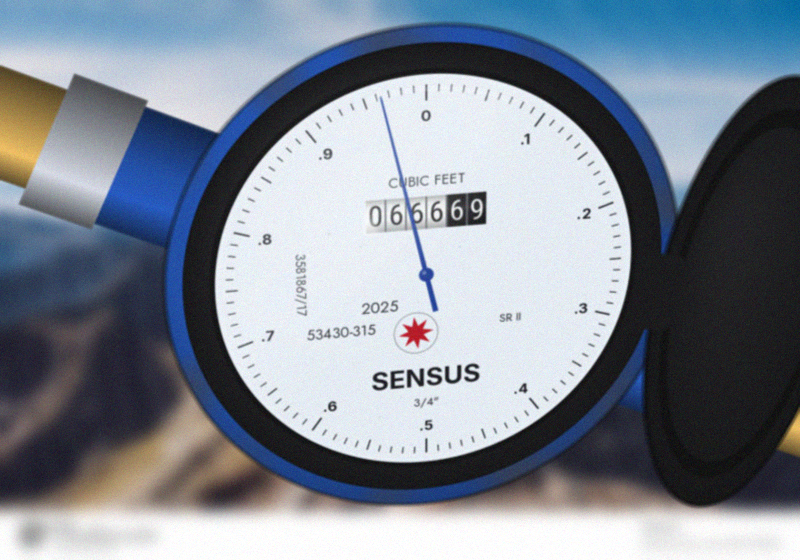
66668.96 ft³
